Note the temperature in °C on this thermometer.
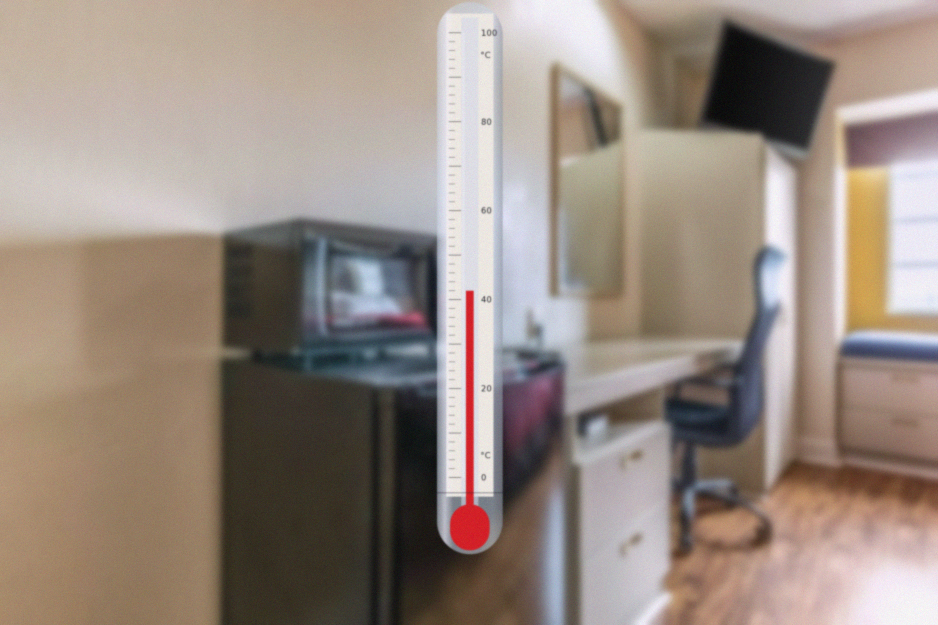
42 °C
